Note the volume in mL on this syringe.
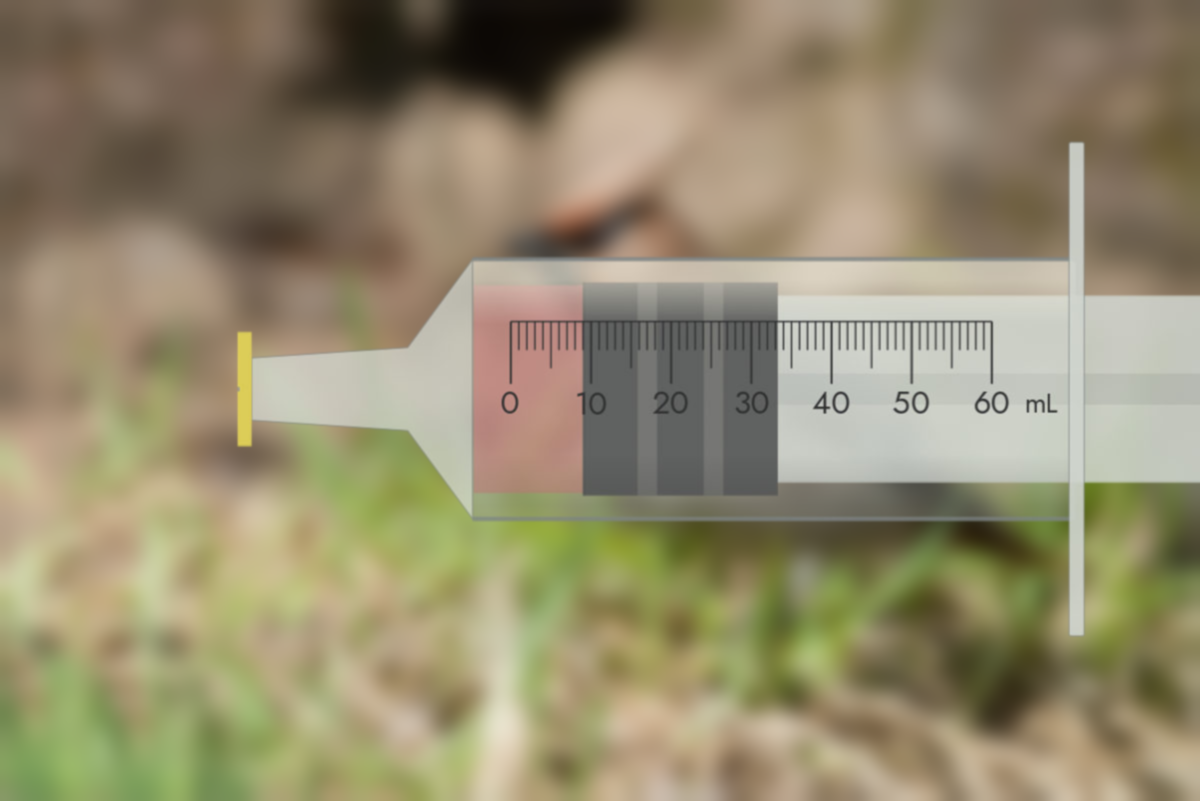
9 mL
